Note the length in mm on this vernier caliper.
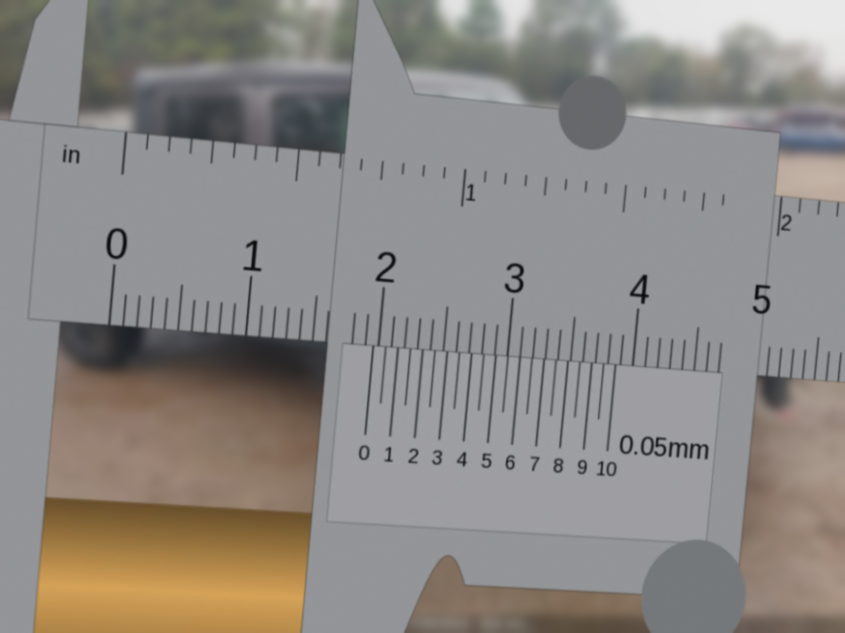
19.6 mm
